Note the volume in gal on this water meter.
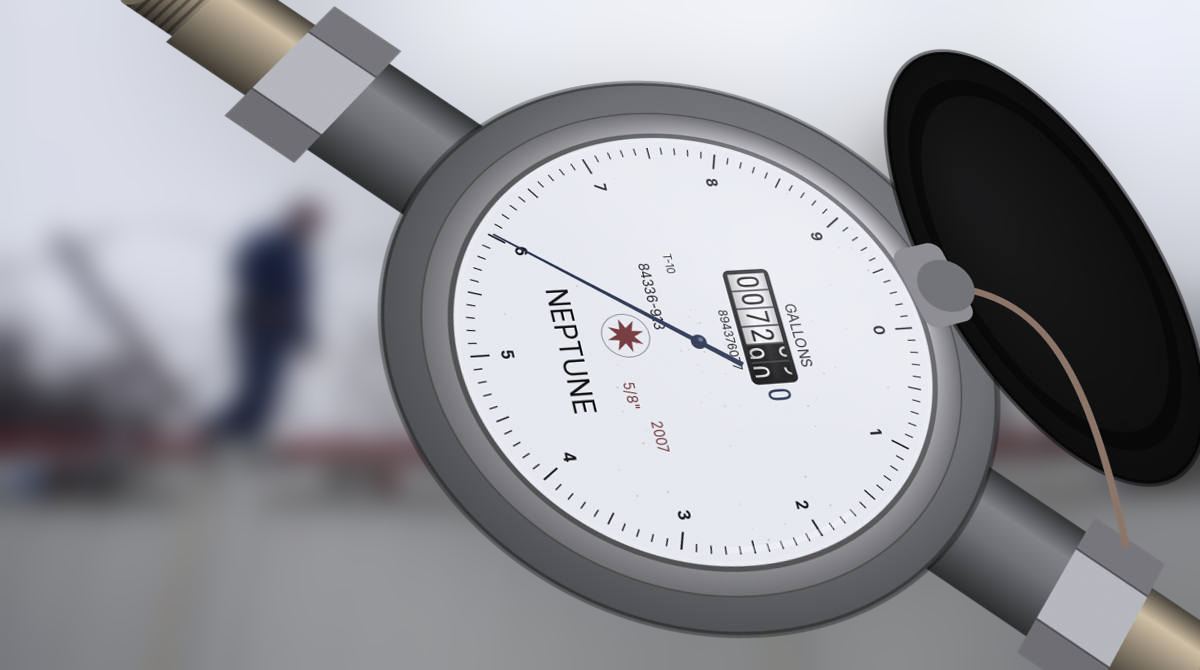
72896.0 gal
